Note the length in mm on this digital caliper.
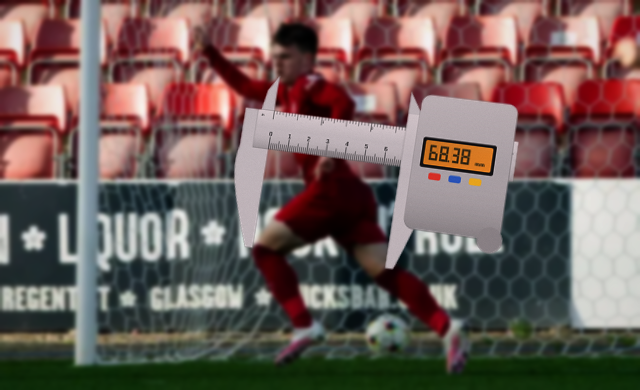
68.38 mm
